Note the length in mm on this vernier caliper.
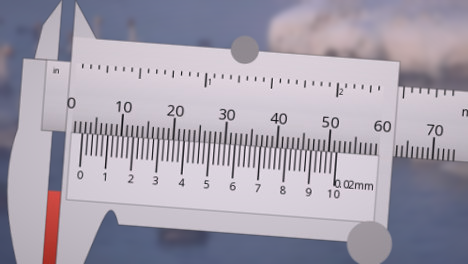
2.5 mm
